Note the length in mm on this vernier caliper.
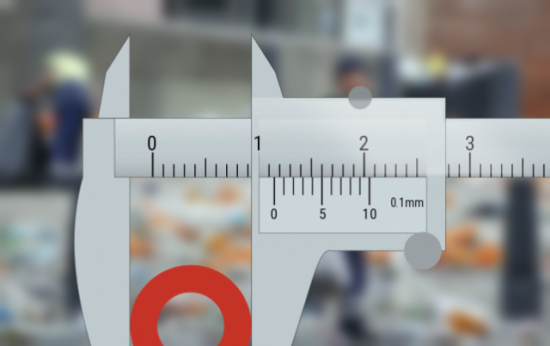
11.5 mm
